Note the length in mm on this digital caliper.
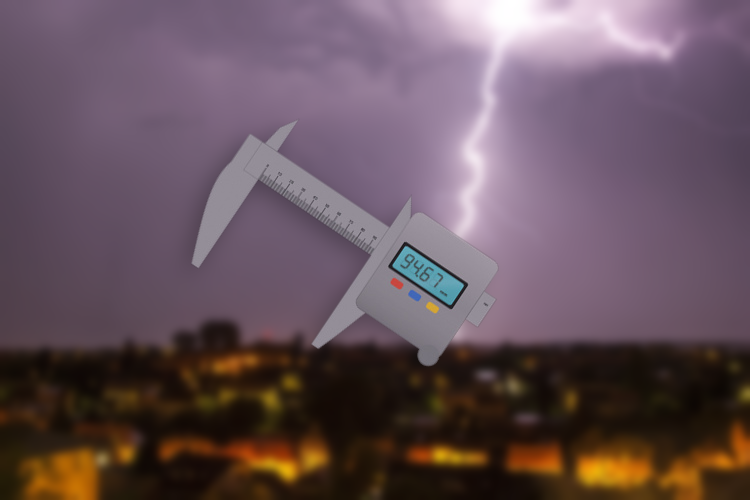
94.67 mm
